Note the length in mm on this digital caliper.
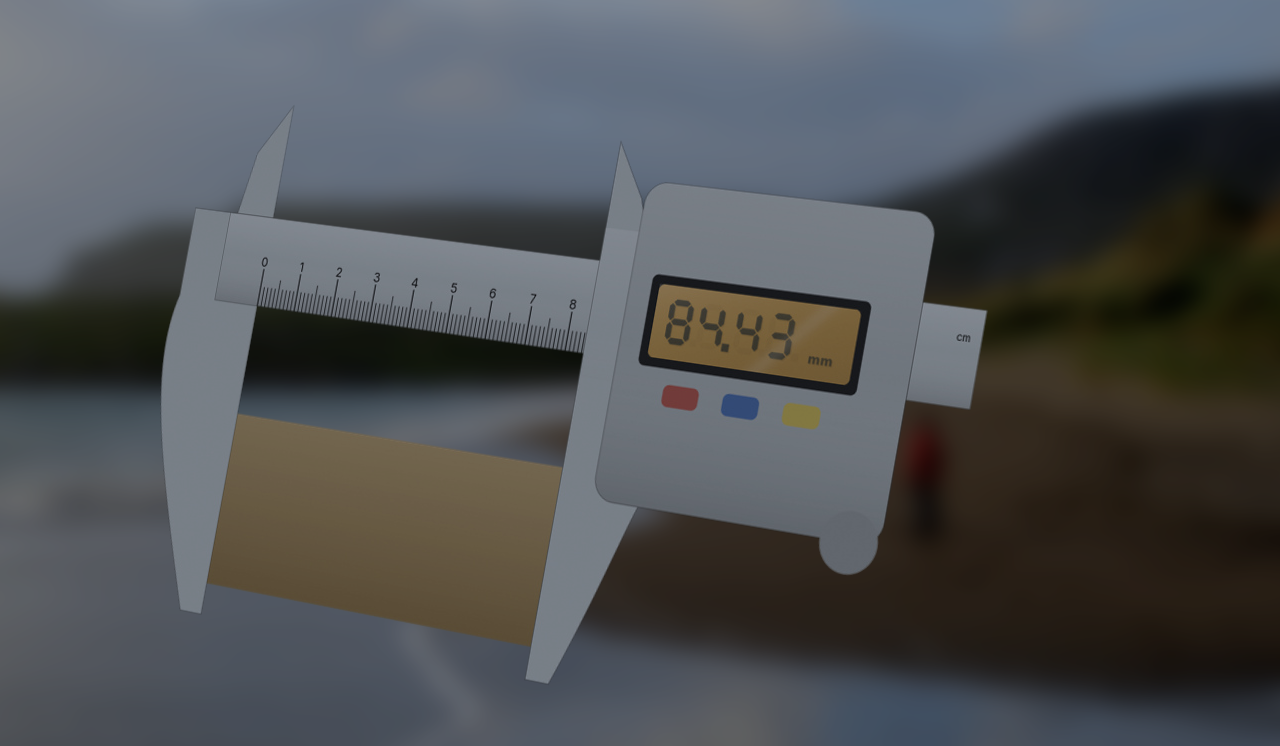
84.43 mm
